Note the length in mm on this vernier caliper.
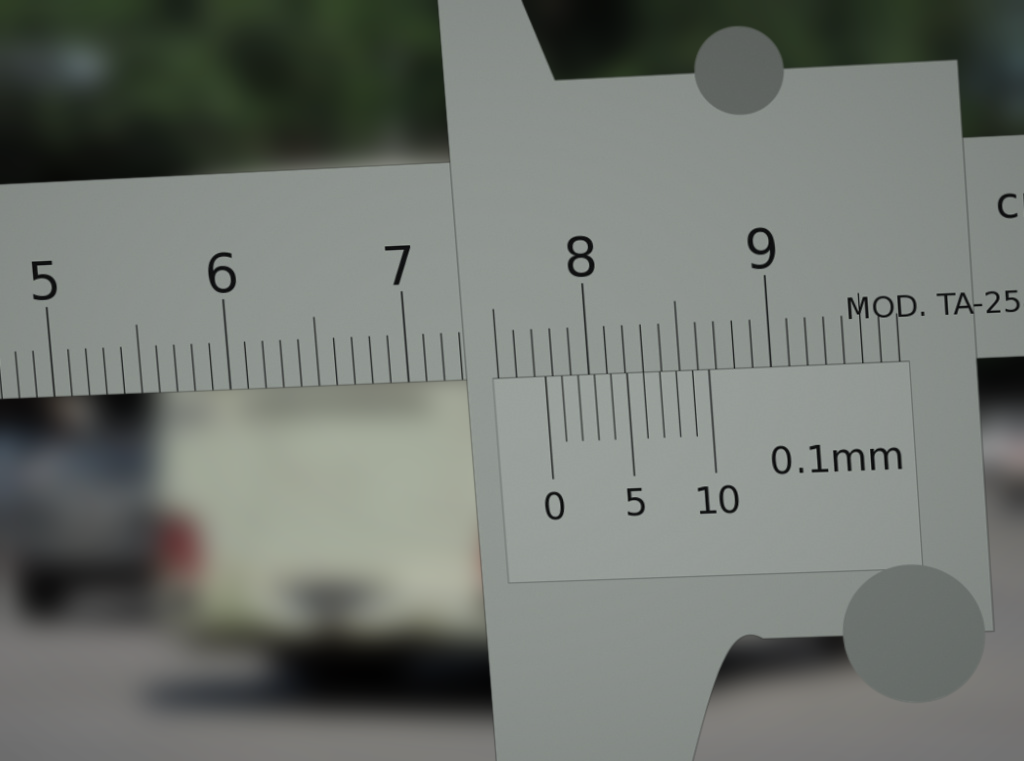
77.6 mm
